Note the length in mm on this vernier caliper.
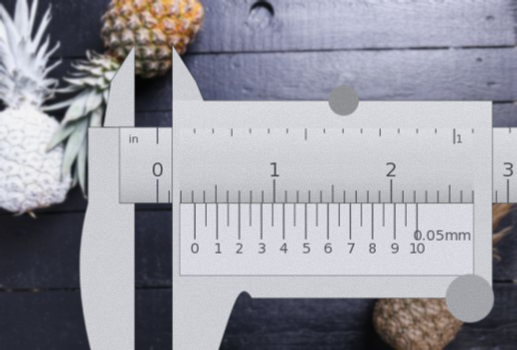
3.2 mm
